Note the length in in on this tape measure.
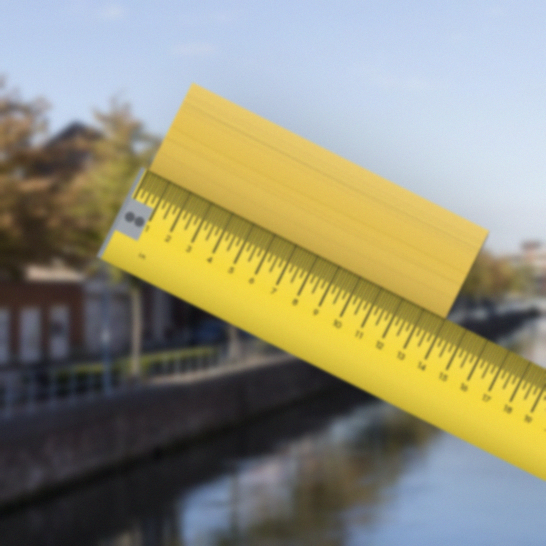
14 in
